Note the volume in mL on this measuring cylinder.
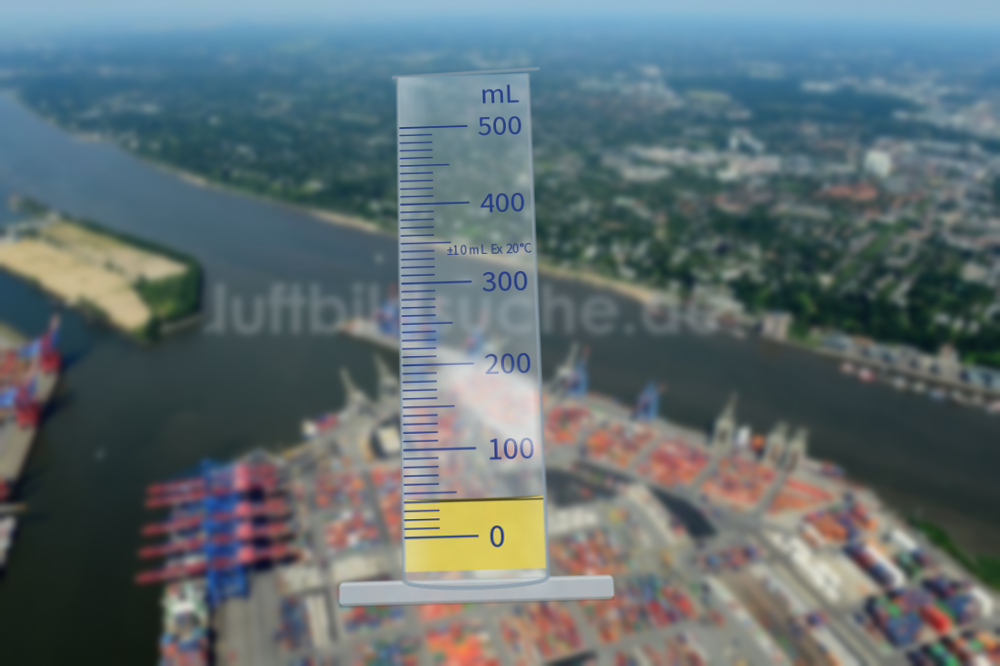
40 mL
